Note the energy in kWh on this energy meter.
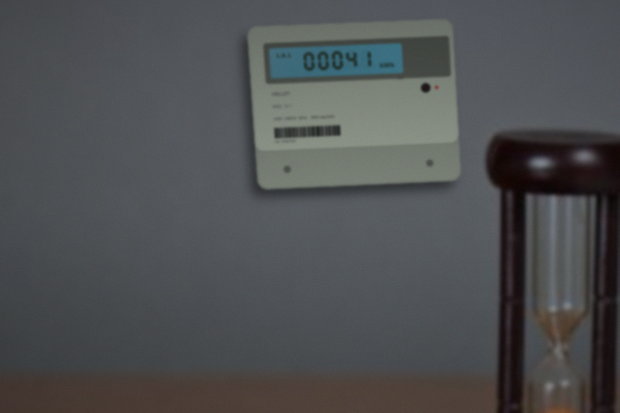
41 kWh
